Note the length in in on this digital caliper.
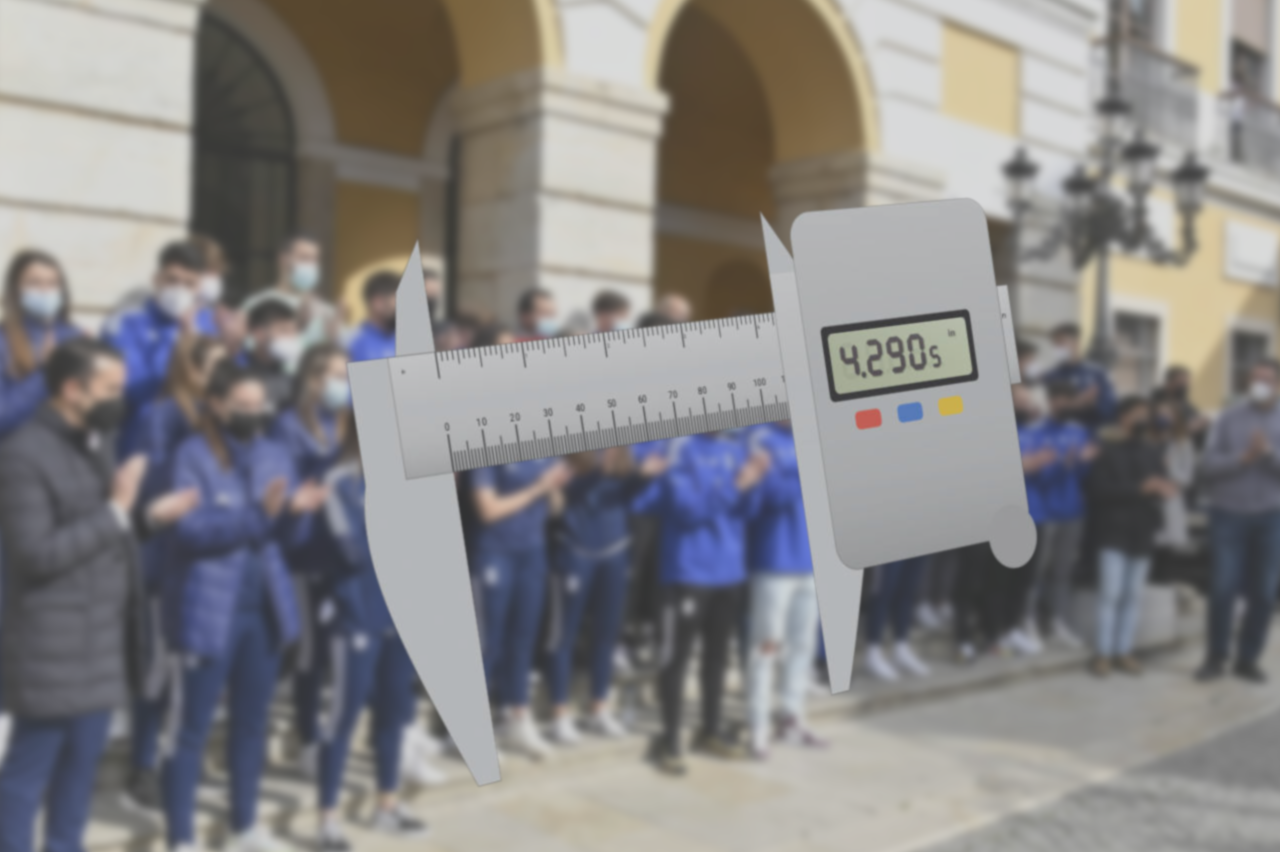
4.2905 in
